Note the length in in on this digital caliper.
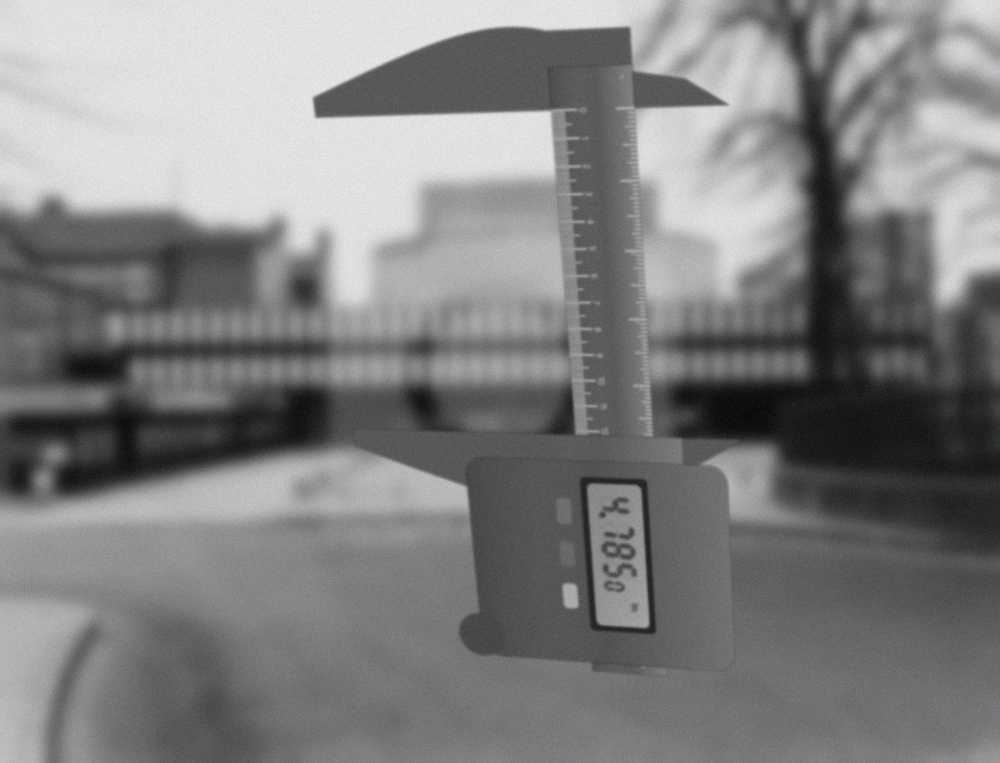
4.7850 in
